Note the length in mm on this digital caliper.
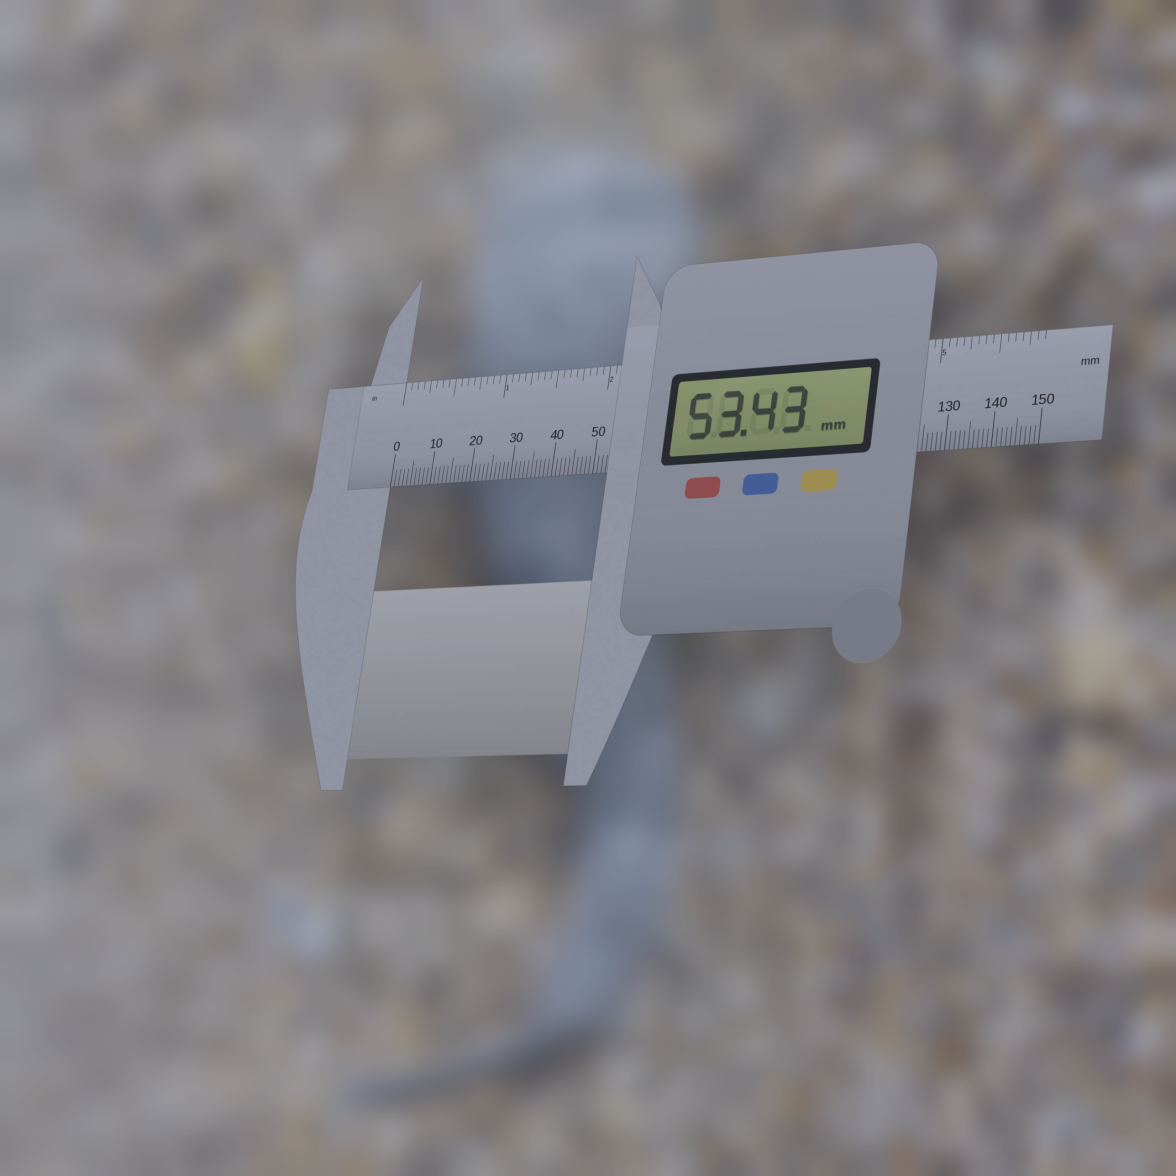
53.43 mm
